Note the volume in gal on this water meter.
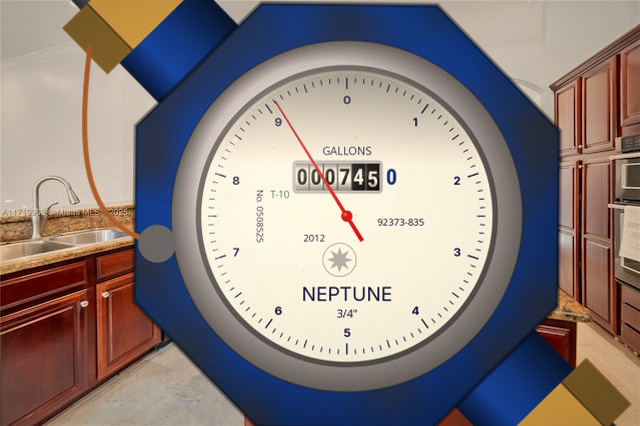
7449.1 gal
